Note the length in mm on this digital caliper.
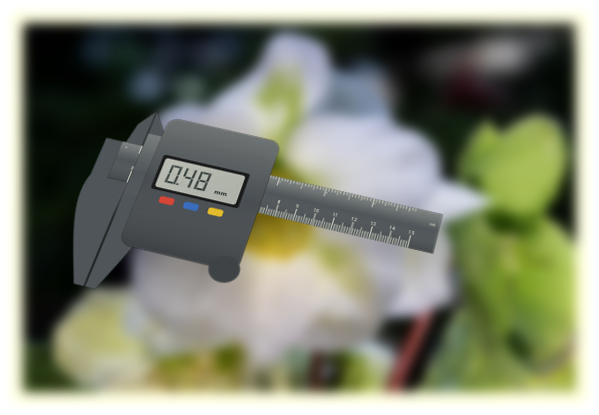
0.48 mm
